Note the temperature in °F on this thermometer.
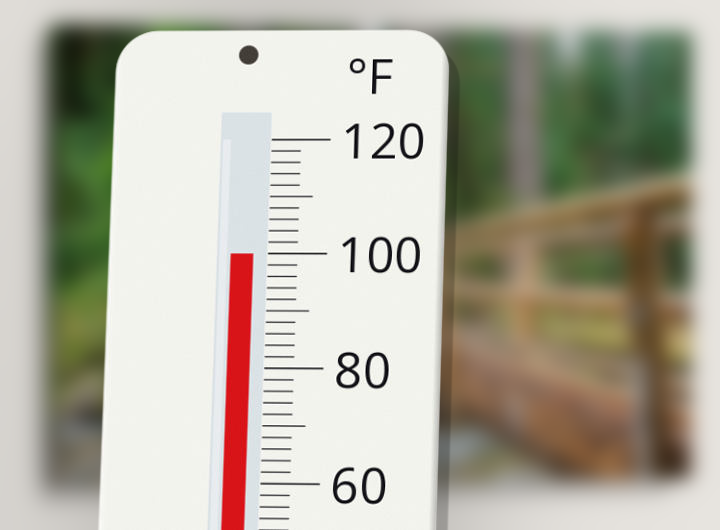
100 °F
